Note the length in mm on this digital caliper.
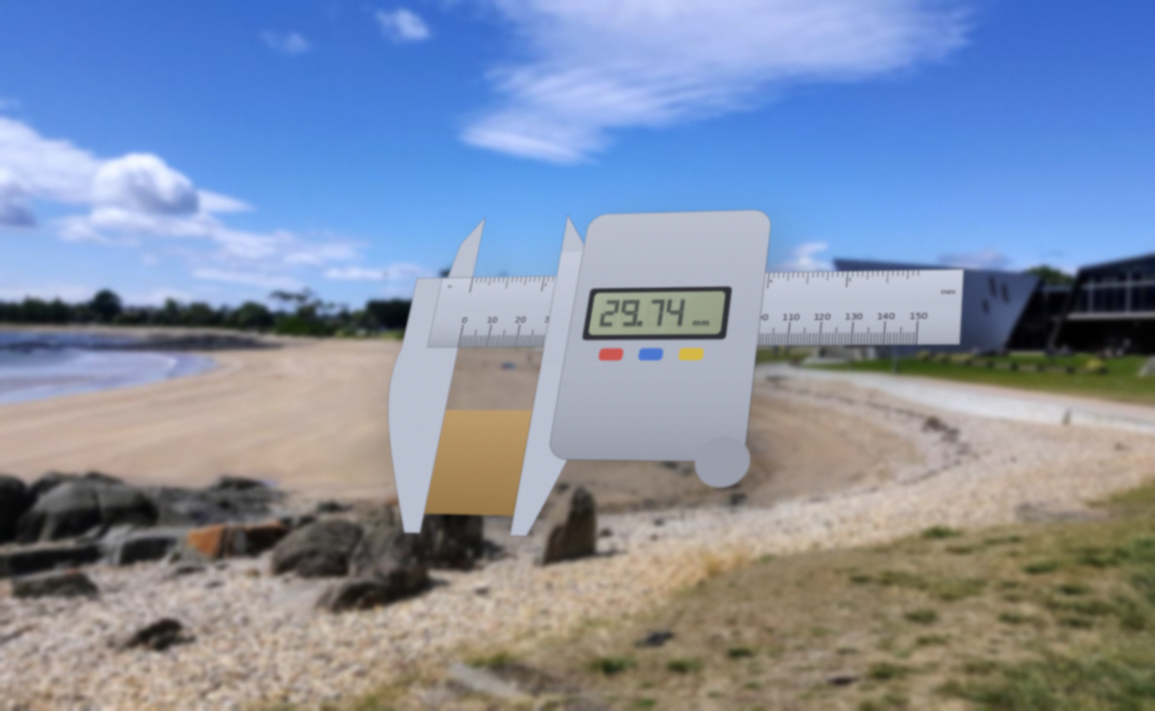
29.74 mm
